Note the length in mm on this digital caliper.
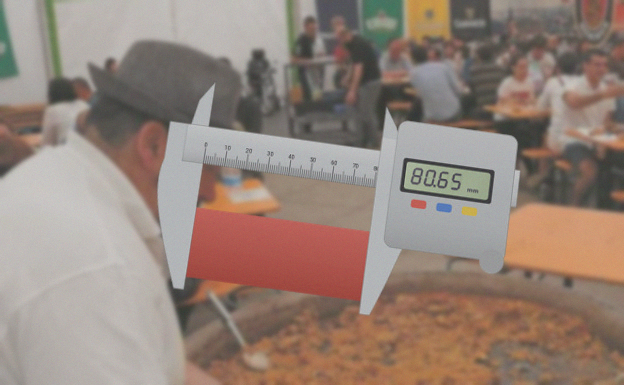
80.65 mm
